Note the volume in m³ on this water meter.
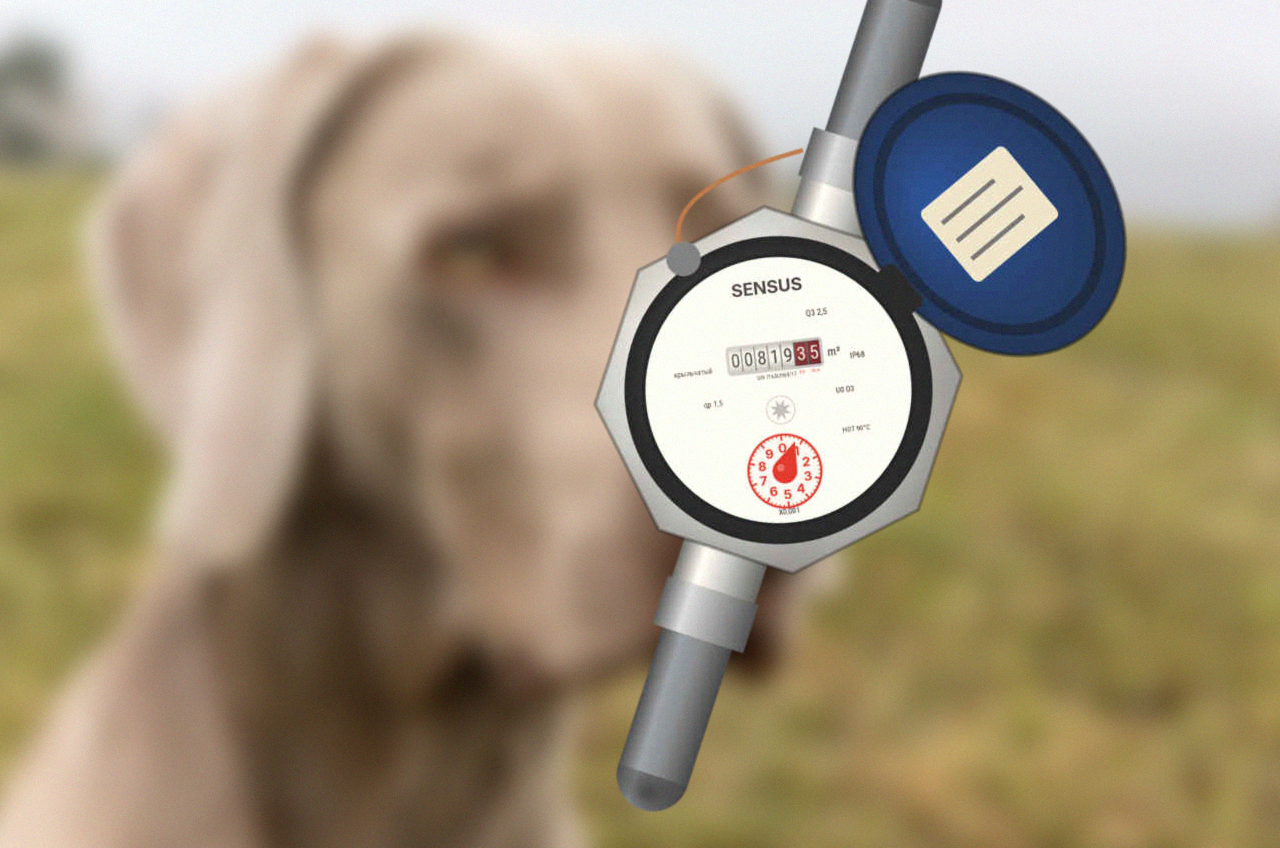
819.350 m³
